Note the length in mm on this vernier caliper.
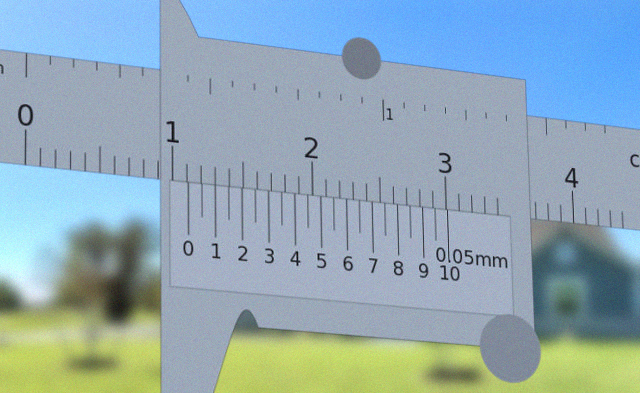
11.1 mm
